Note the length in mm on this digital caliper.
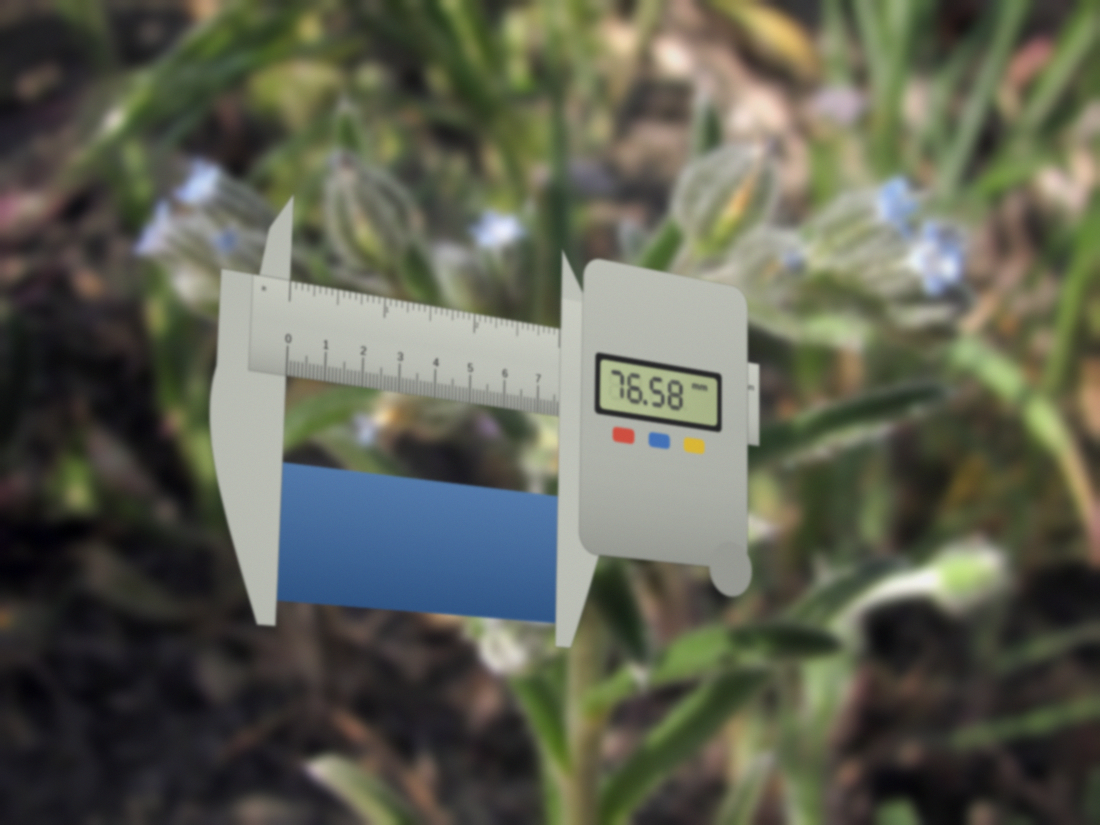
76.58 mm
